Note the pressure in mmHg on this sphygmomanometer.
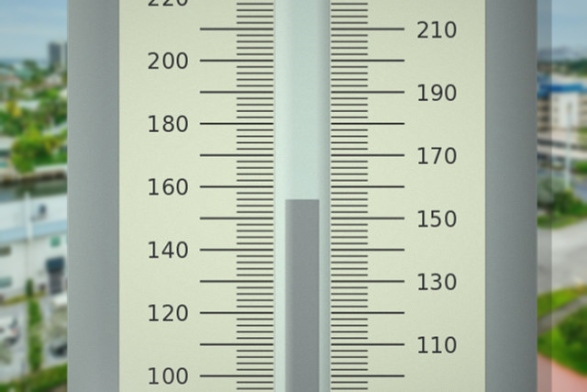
156 mmHg
